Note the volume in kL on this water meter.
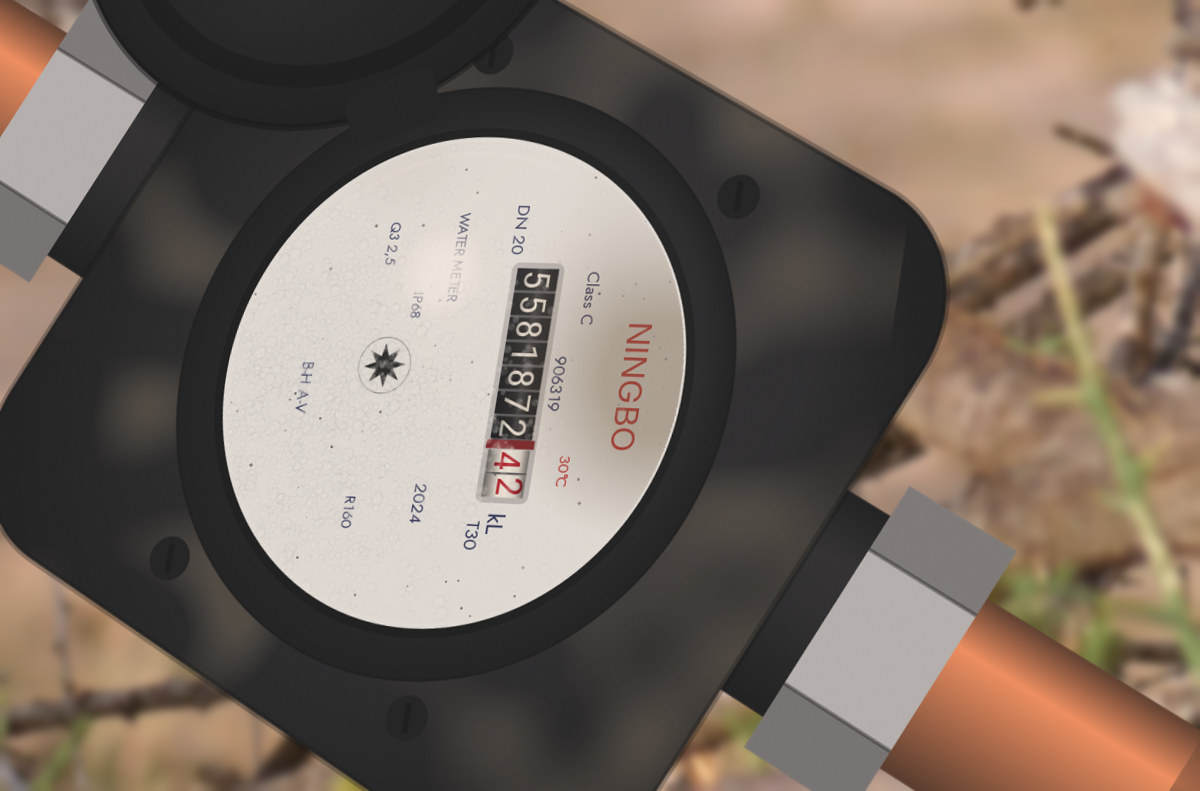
5581872.42 kL
